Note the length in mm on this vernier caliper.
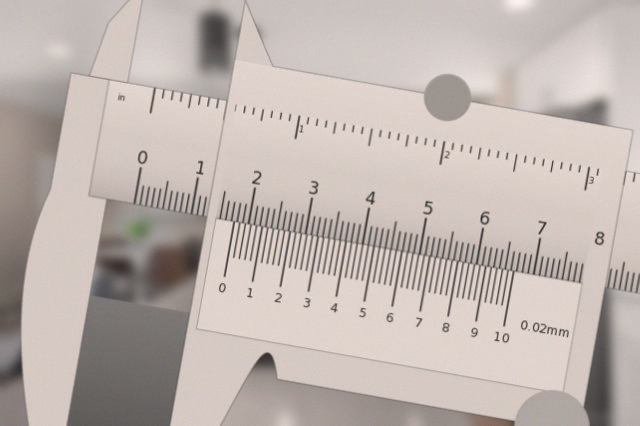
17.5 mm
